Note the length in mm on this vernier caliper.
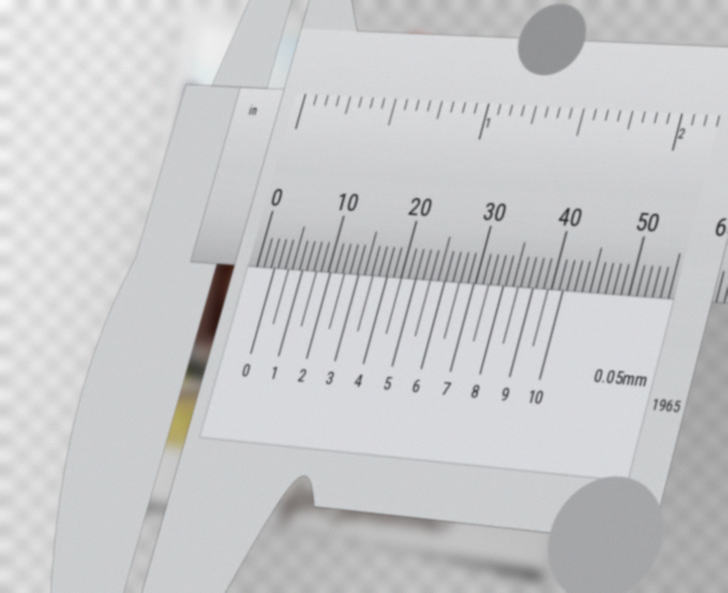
2.5 mm
